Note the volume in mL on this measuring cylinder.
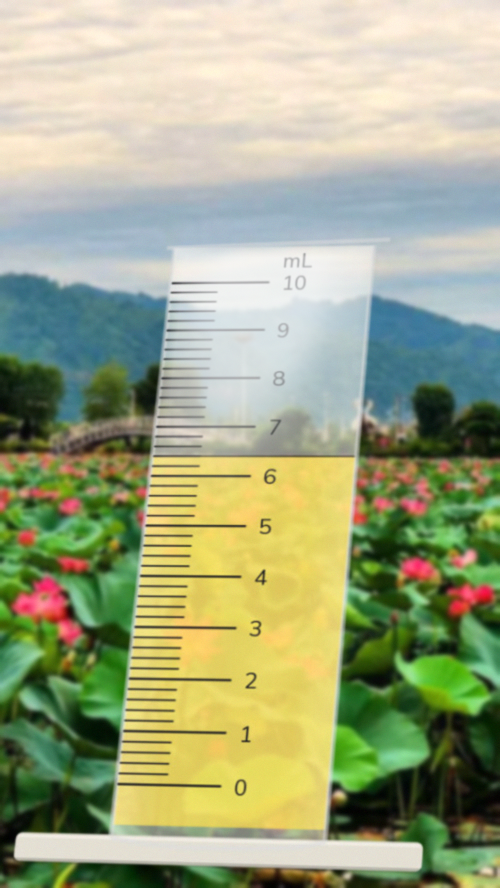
6.4 mL
